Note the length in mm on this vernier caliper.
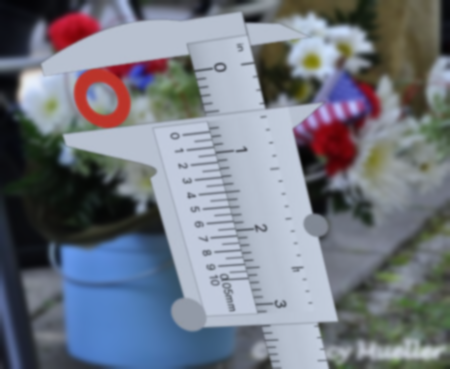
7.4 mm
